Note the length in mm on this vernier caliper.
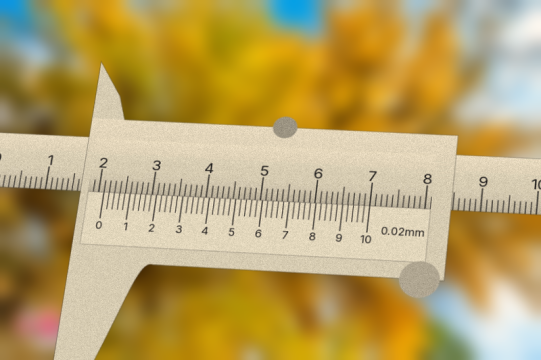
21.0 mm
